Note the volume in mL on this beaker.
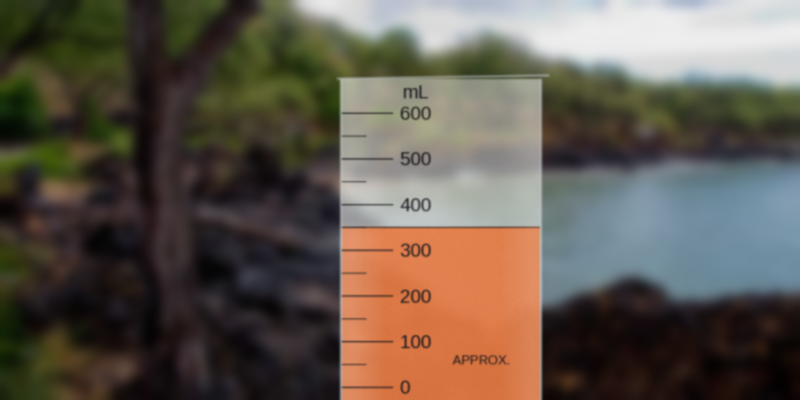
350 mL
